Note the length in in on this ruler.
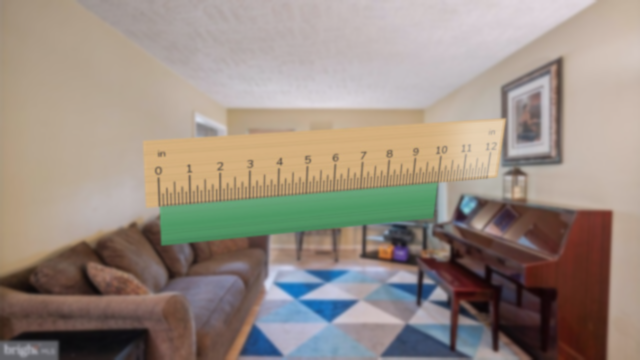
10 in
